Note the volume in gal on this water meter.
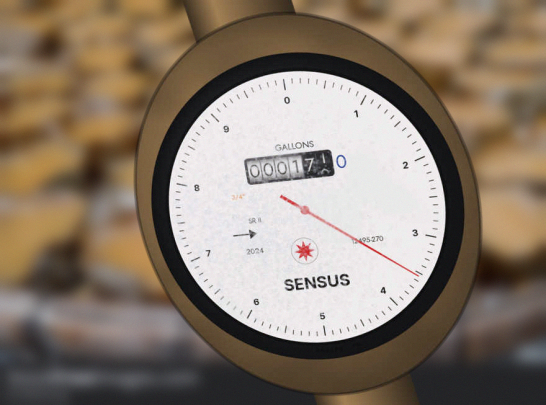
1713.5 gal
